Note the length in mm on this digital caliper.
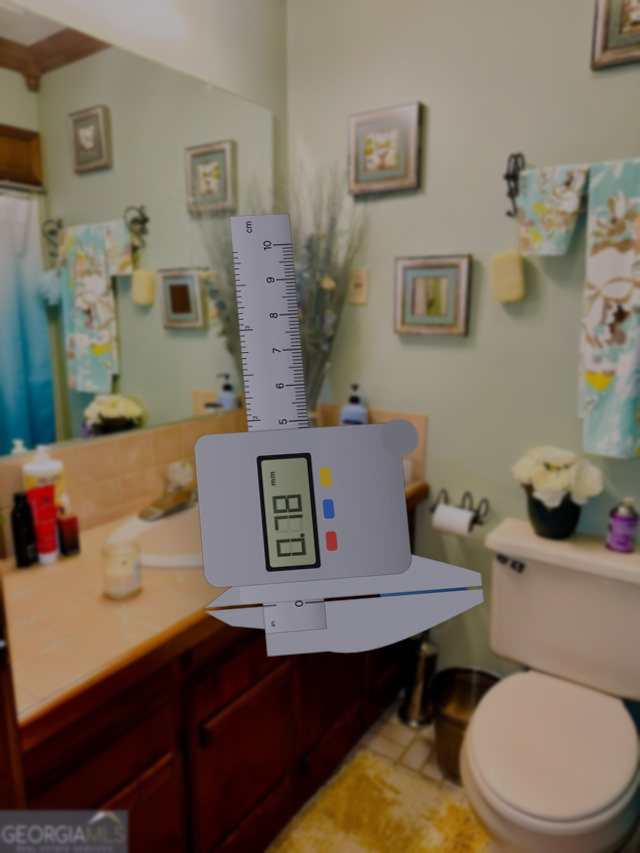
0.78 mm
